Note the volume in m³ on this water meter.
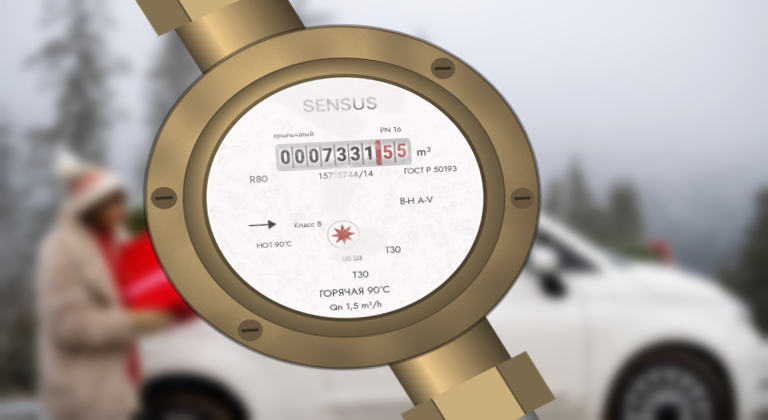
7331.55 m³
